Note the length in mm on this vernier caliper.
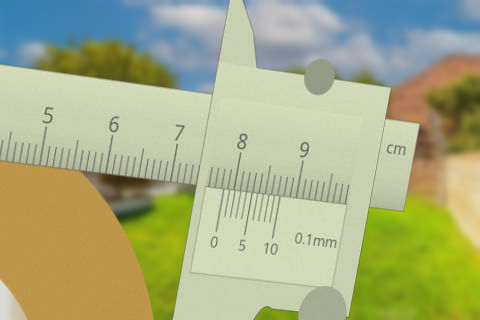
78.4 mm
